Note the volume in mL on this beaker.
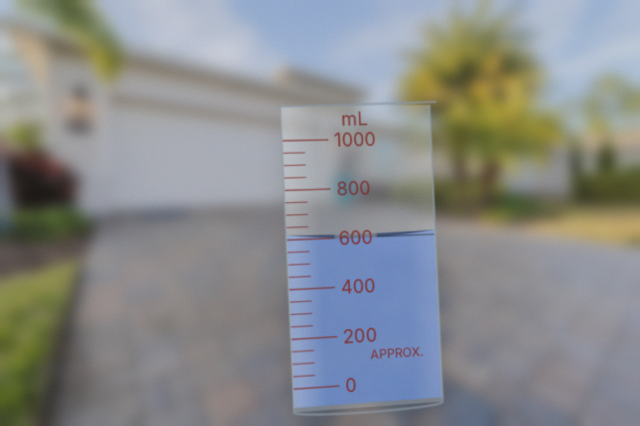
600 mL
